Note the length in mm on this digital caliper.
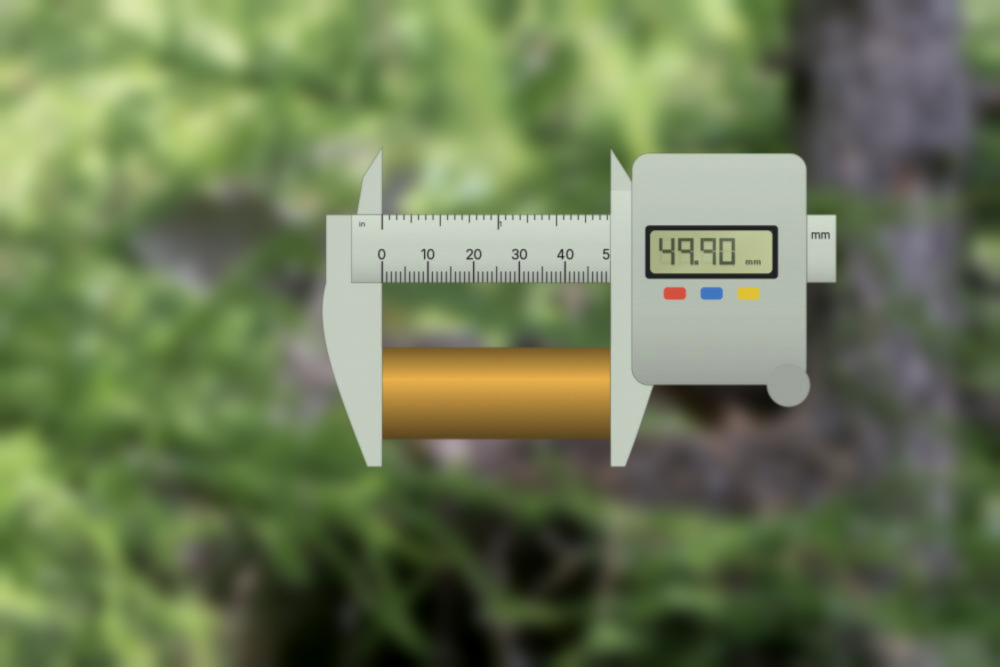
49.90 mm
